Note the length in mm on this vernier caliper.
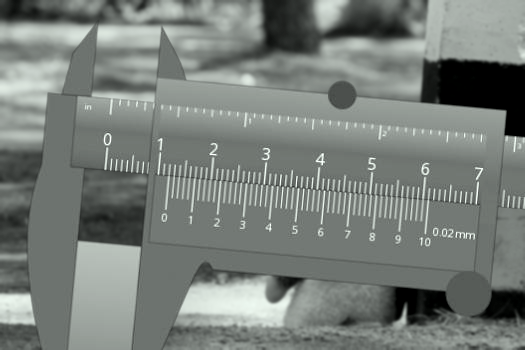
12.0 mm
